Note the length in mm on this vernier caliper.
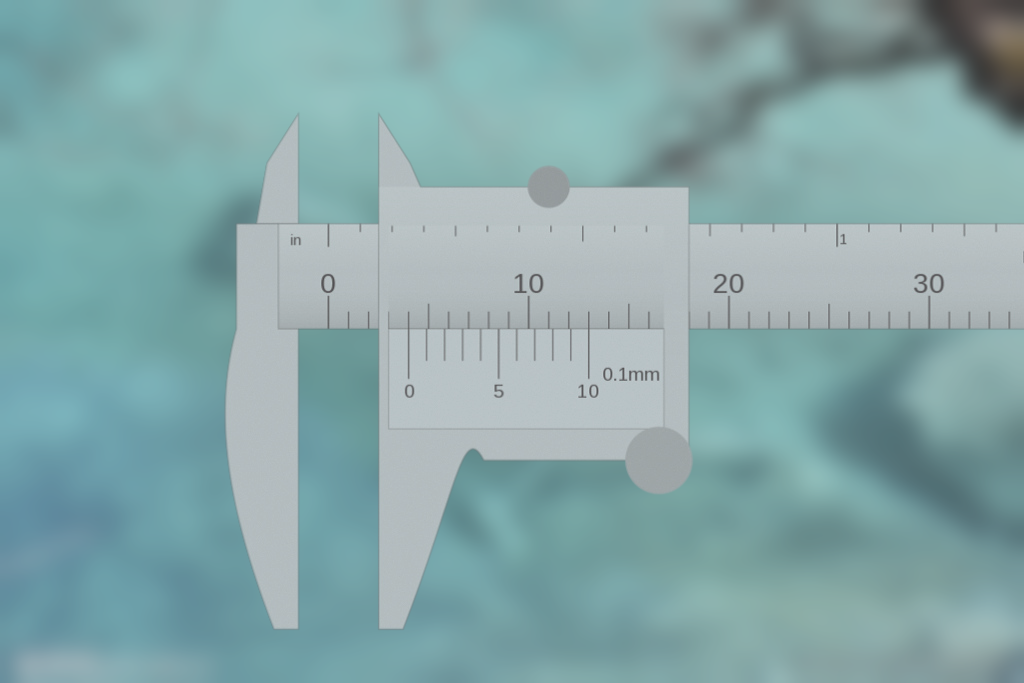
4.0 mm
